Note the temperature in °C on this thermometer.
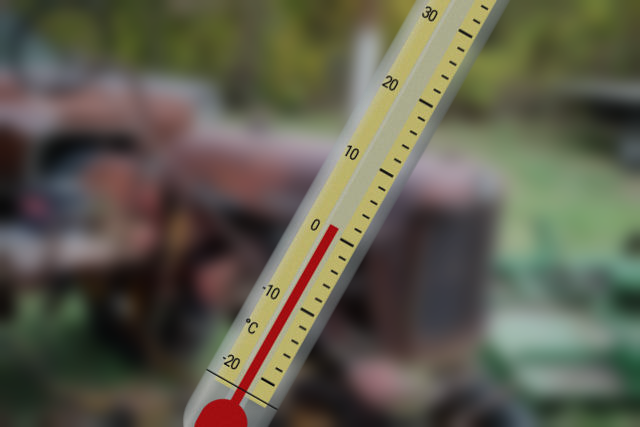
1 °C
